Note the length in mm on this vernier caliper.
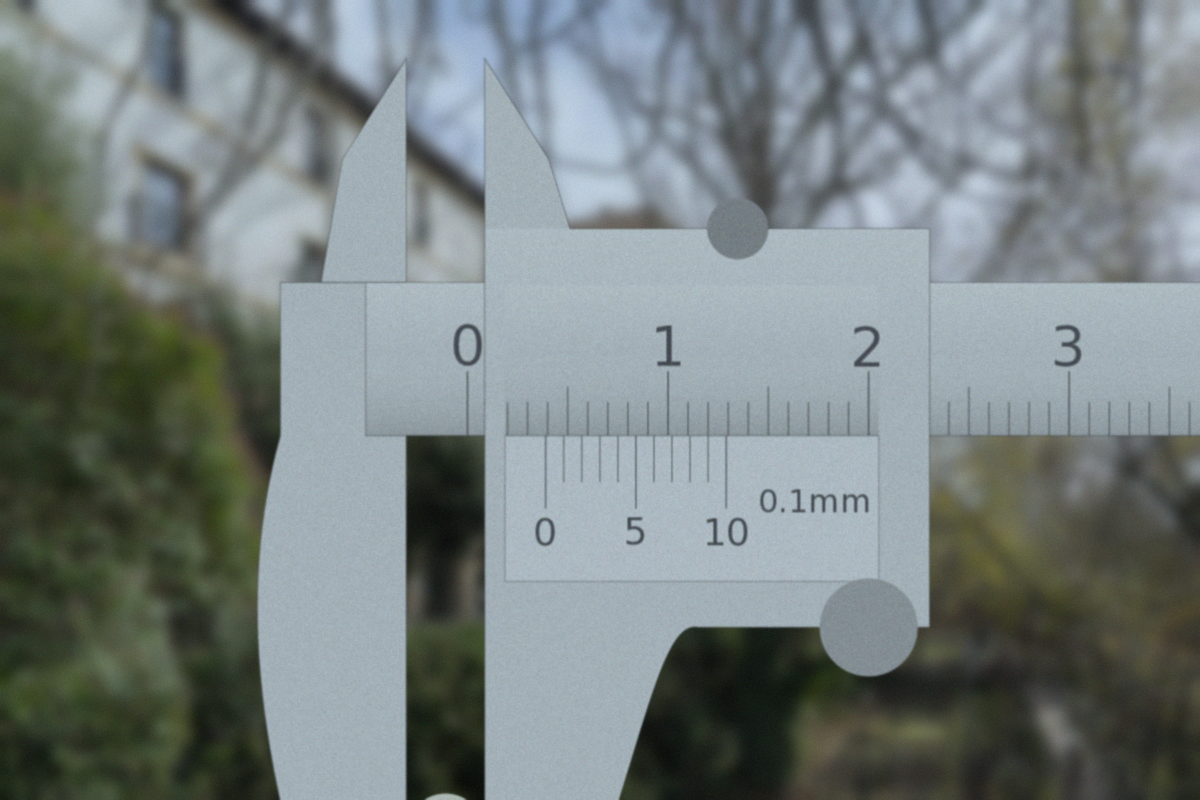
3.9 mm
